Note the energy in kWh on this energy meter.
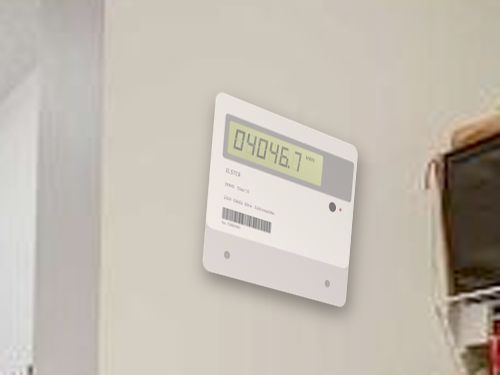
4046.7 kWh
